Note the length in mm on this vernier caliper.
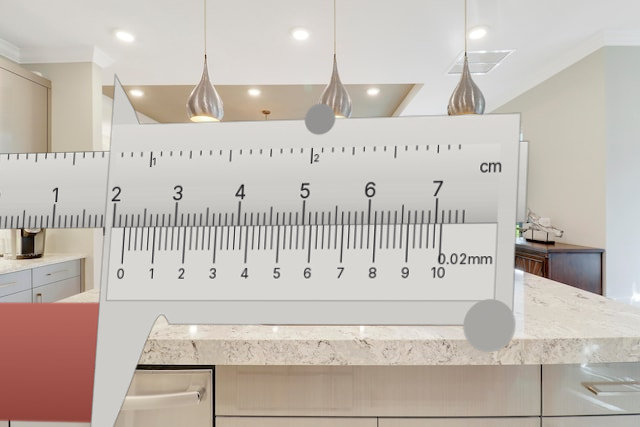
21.8 mm
